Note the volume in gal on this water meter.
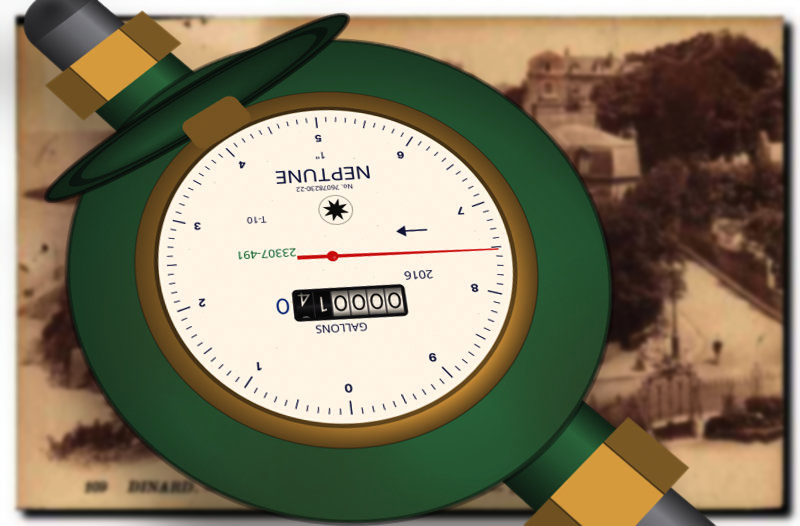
137.5 gal
